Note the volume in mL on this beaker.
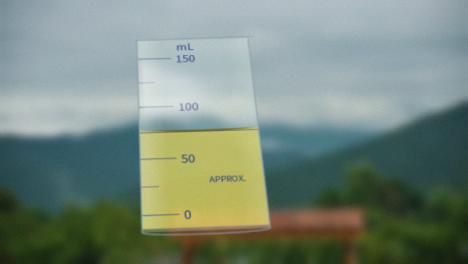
75 mL
